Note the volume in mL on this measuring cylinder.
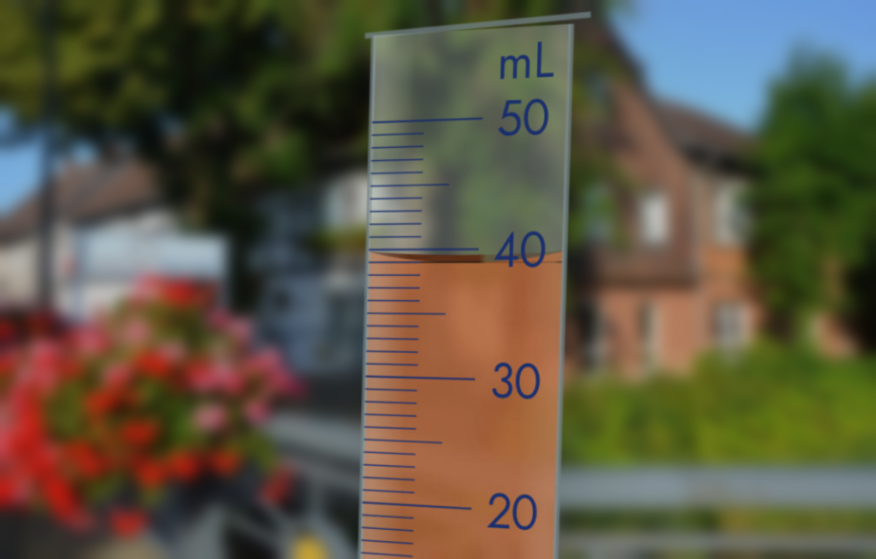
39 mL
